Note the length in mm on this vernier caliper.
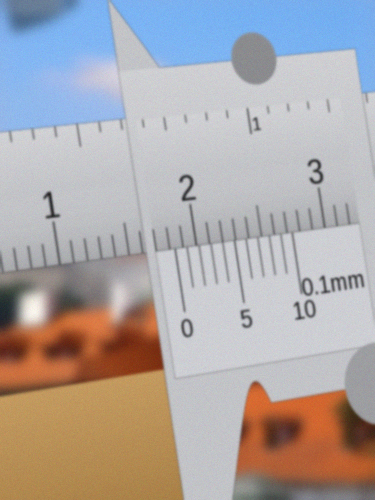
18.4 mm
